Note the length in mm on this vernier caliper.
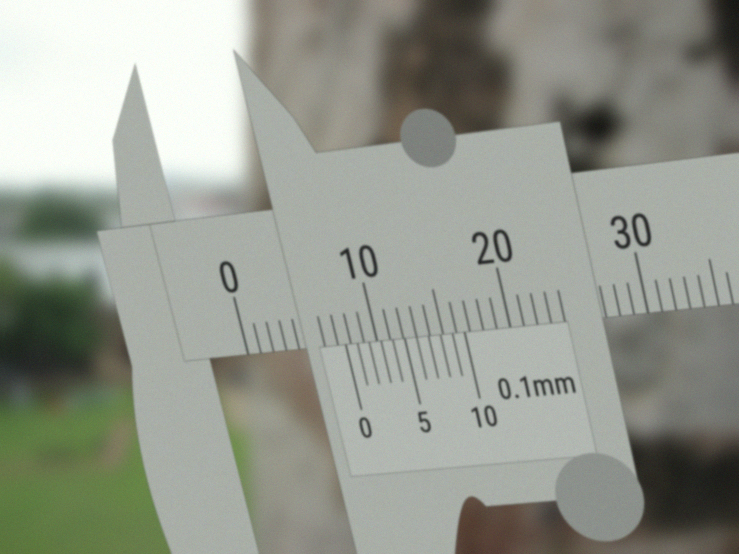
7.6 mm
